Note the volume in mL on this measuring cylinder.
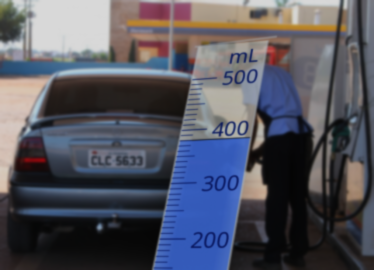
380 mL
